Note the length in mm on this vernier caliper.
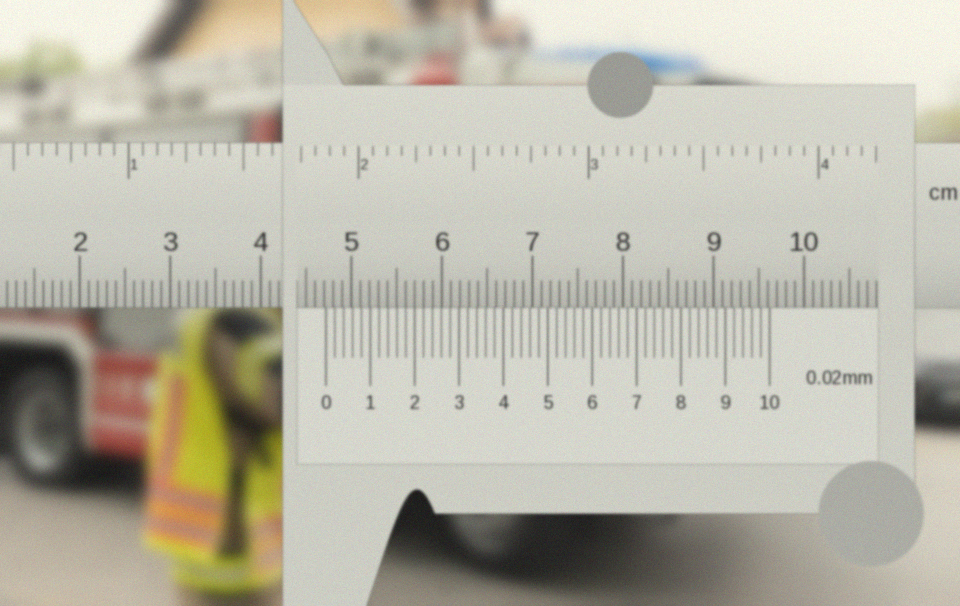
47.2 mm
